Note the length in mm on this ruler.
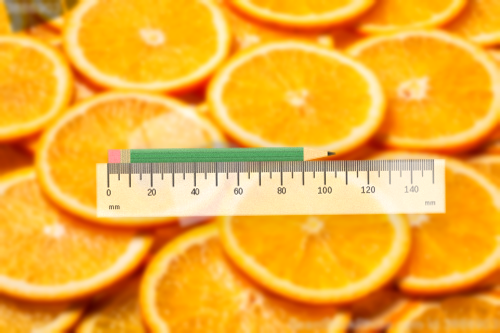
105 mm
